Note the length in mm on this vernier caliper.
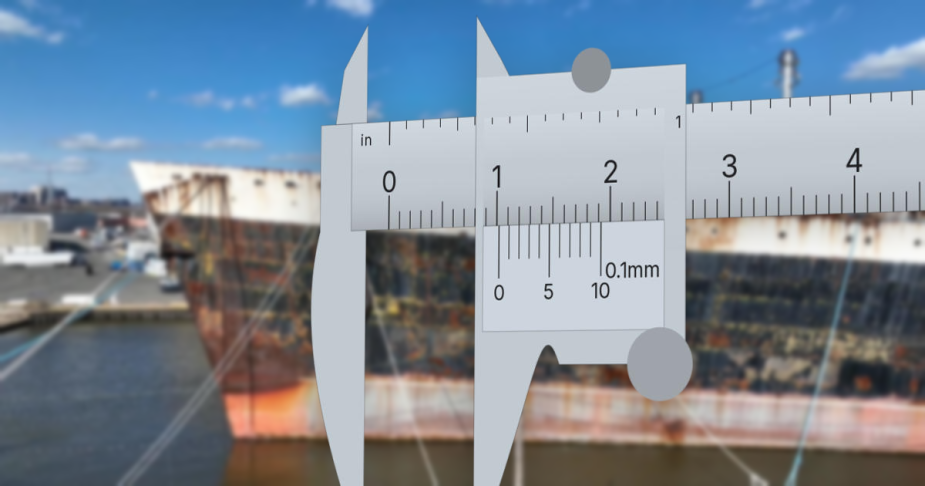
10.2 mm
